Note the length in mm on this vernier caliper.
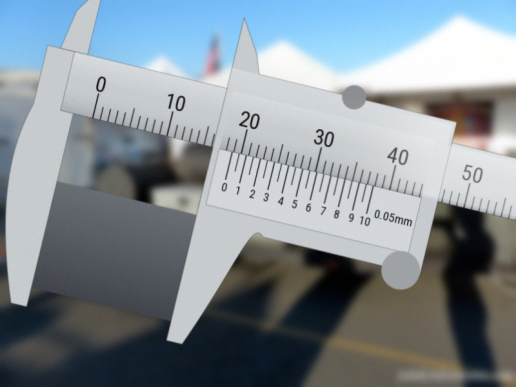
18.8 mm
